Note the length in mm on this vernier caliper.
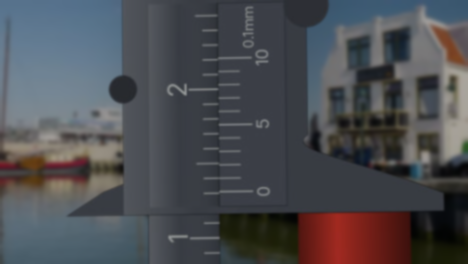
13.1 mm
